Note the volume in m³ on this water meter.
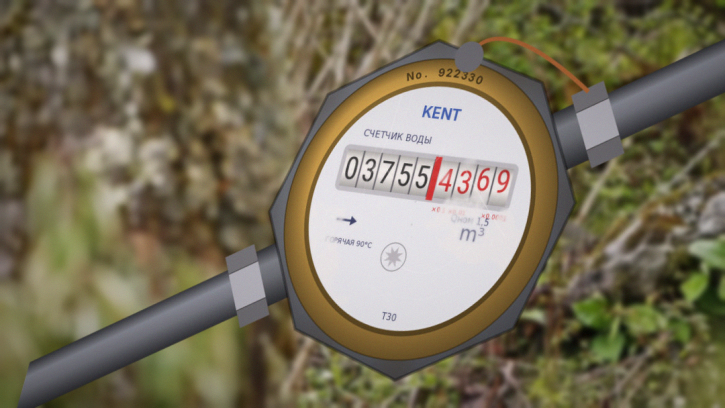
3755.4369 m³
